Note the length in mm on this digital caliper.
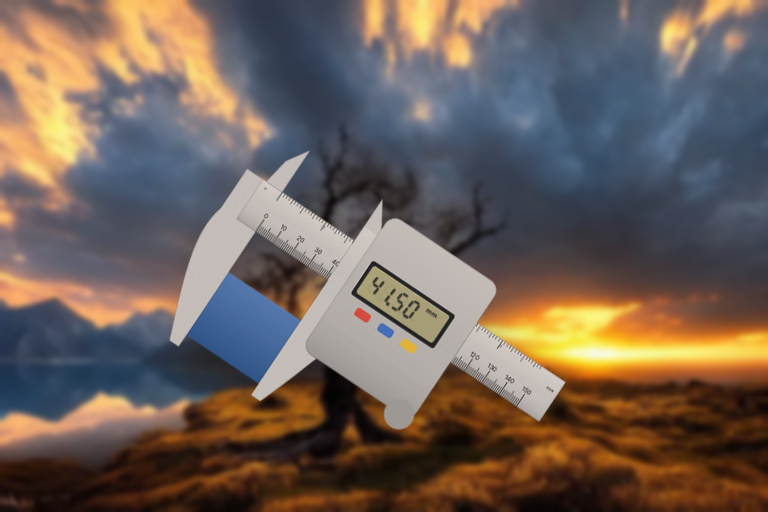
41.50 mm
